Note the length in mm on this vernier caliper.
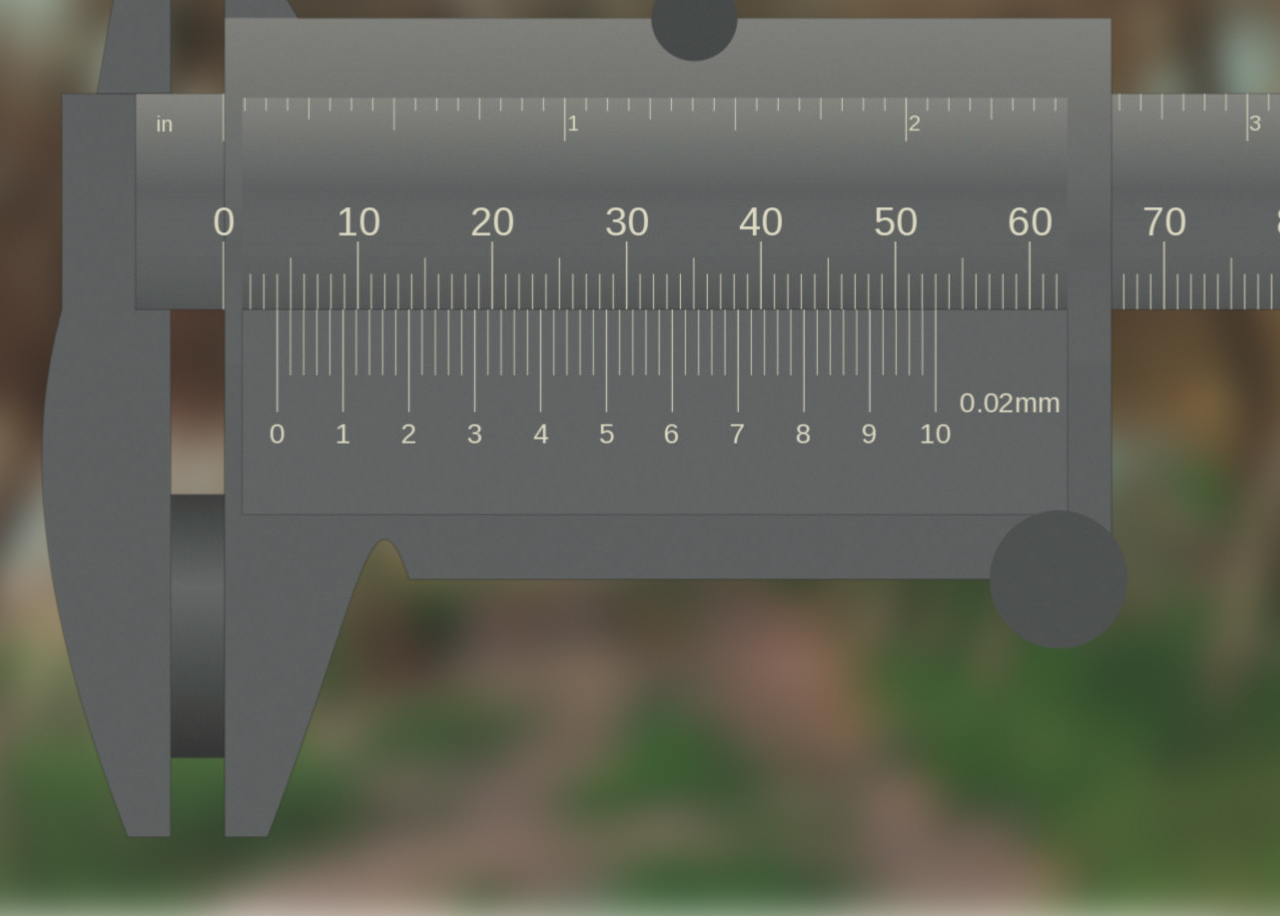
4.0 mm
